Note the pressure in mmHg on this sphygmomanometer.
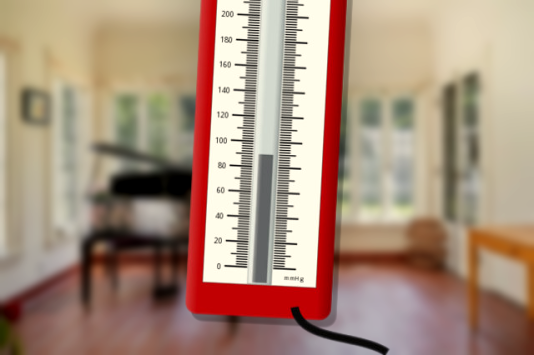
90 mmHg
